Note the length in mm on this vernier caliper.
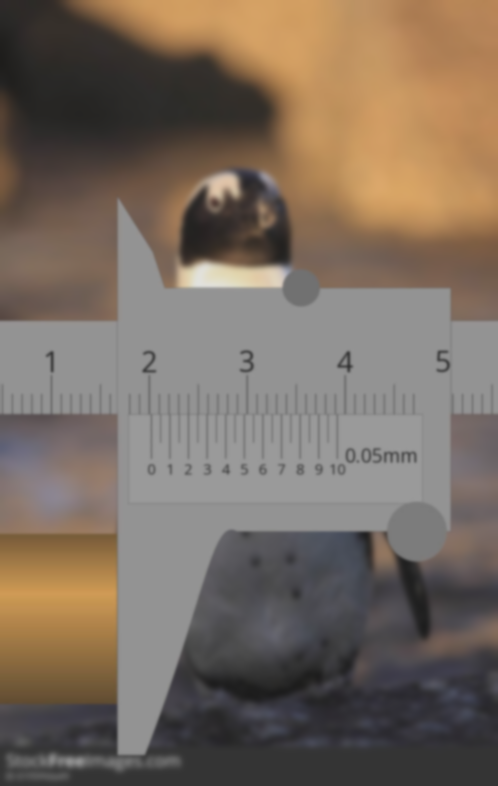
20.2 mm
